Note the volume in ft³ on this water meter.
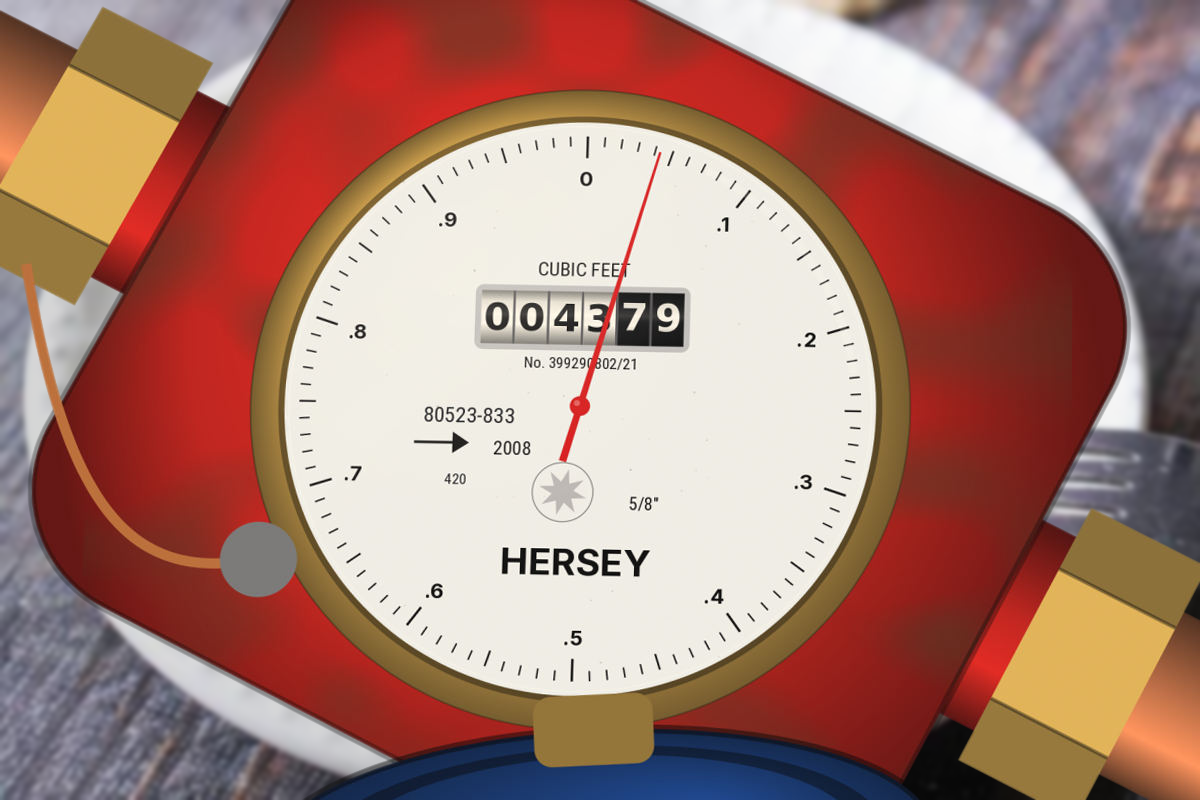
4379.04 ft³
